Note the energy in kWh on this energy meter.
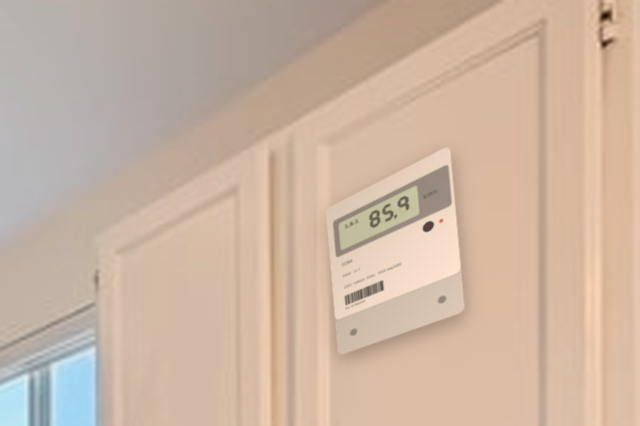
85.9 kWh
